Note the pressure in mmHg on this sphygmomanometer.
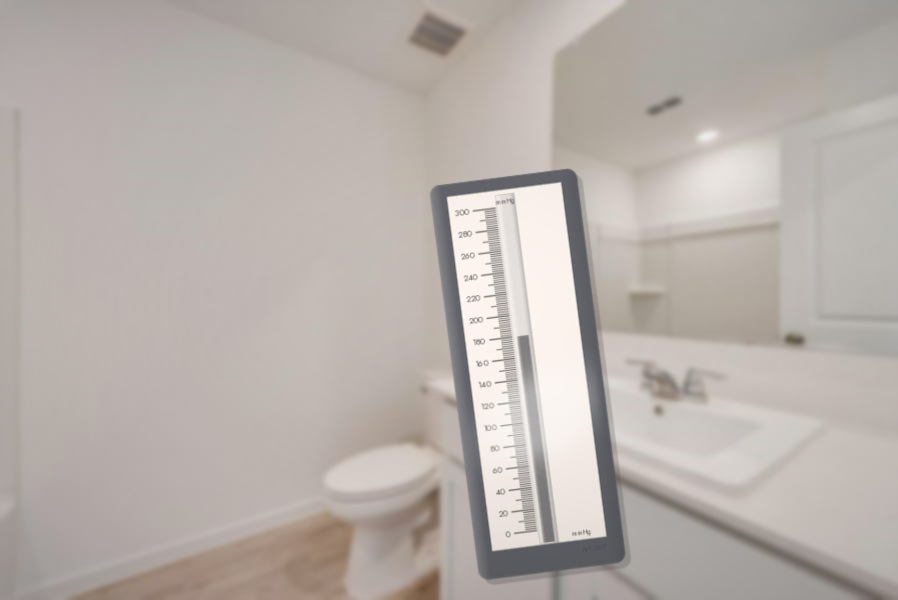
180 mmHg
